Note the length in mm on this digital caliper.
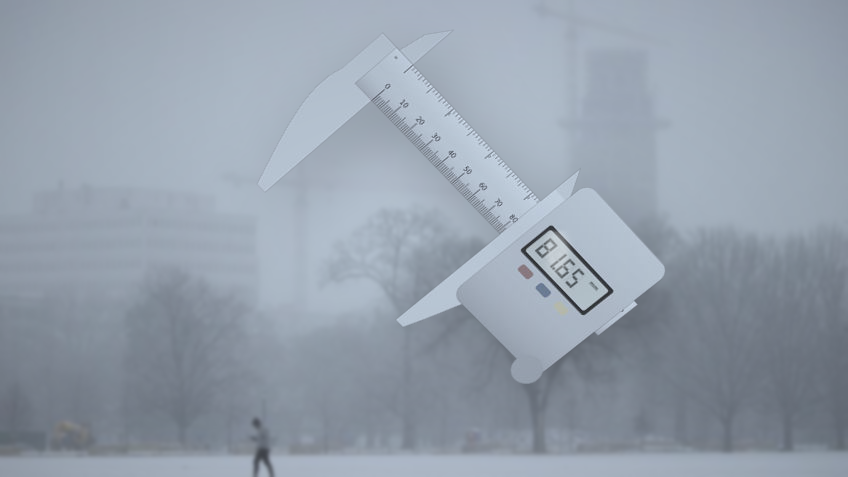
81.65 mm
